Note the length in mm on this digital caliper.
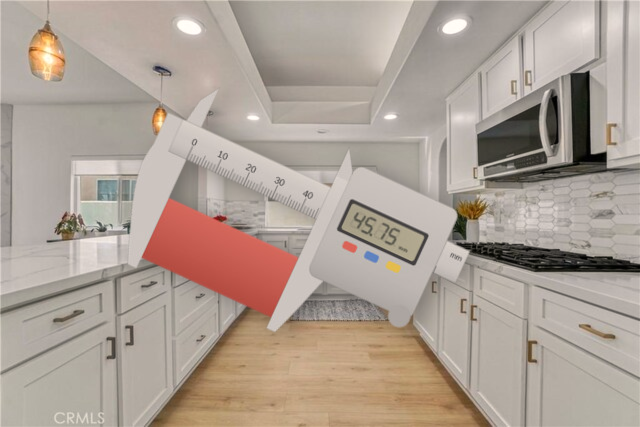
45.75 mm
